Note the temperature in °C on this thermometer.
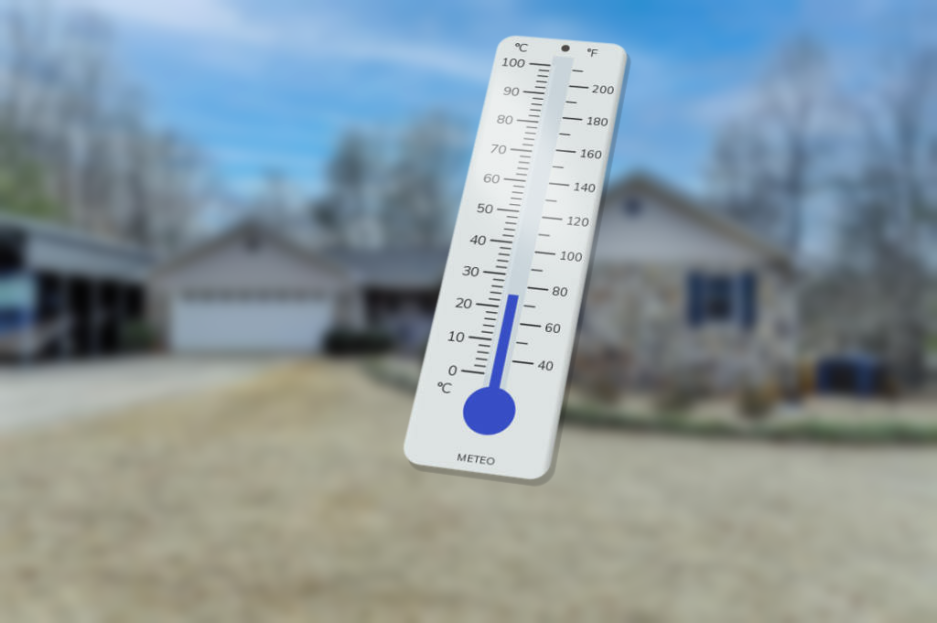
24 °C
